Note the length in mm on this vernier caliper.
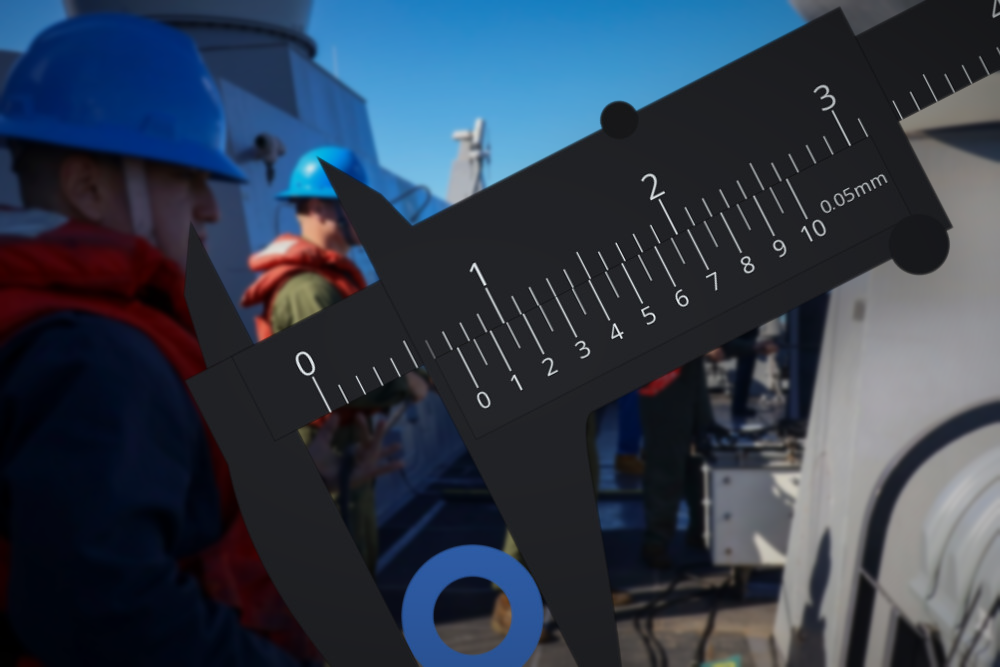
7.3 mm
